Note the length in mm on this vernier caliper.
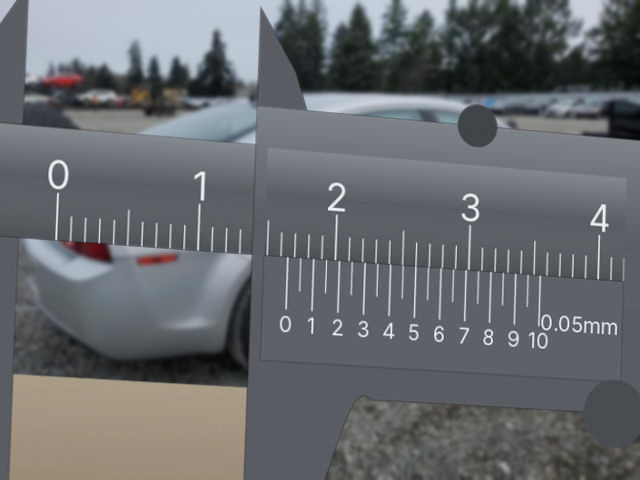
16.5 mm
